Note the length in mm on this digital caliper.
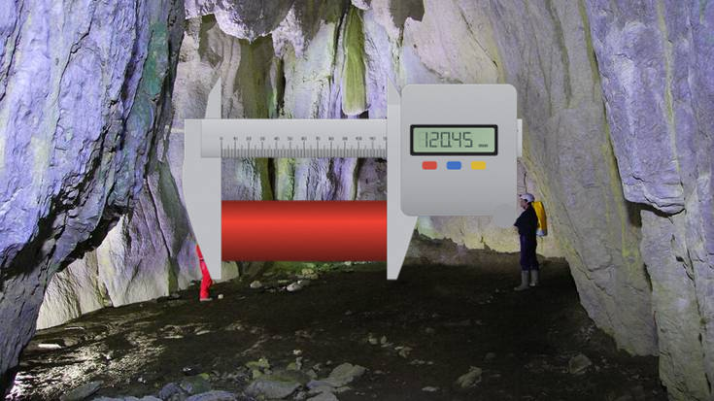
120.45 mm
